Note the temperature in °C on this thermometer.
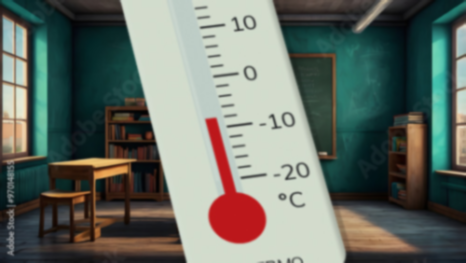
-8 °C
